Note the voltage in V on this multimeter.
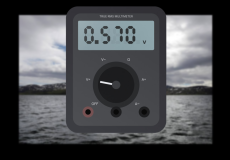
0.570 V
